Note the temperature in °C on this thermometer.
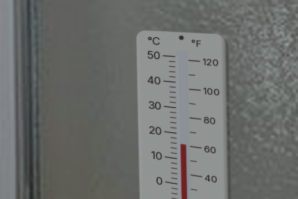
16 °C
